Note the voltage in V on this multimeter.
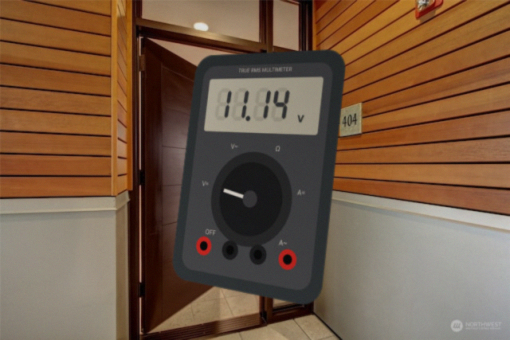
11.14 V
